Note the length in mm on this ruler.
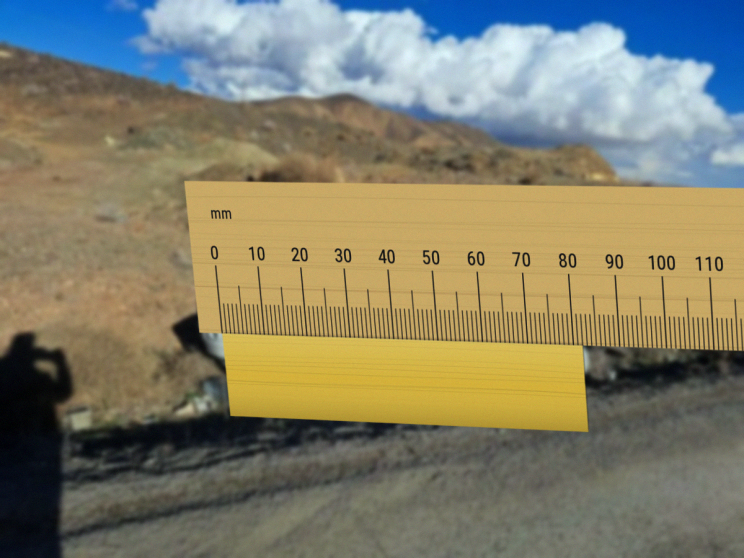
82 mm
